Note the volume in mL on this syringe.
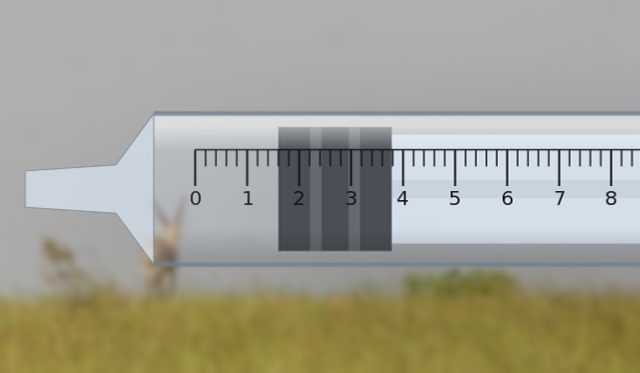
1.6 mL
